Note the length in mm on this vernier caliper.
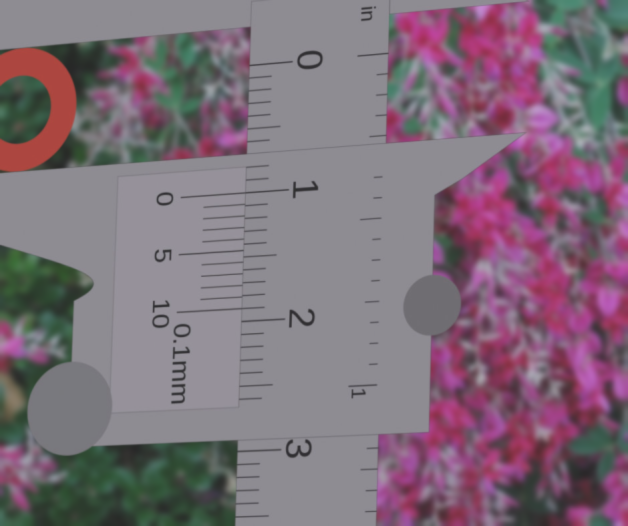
10.0 mm
